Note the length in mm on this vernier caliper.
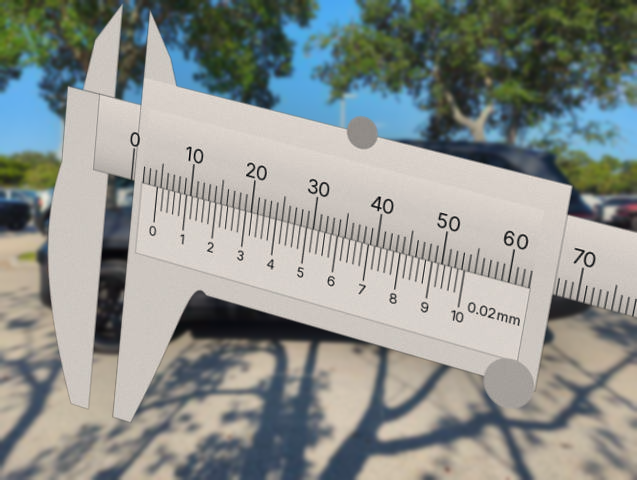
4.4 mm
